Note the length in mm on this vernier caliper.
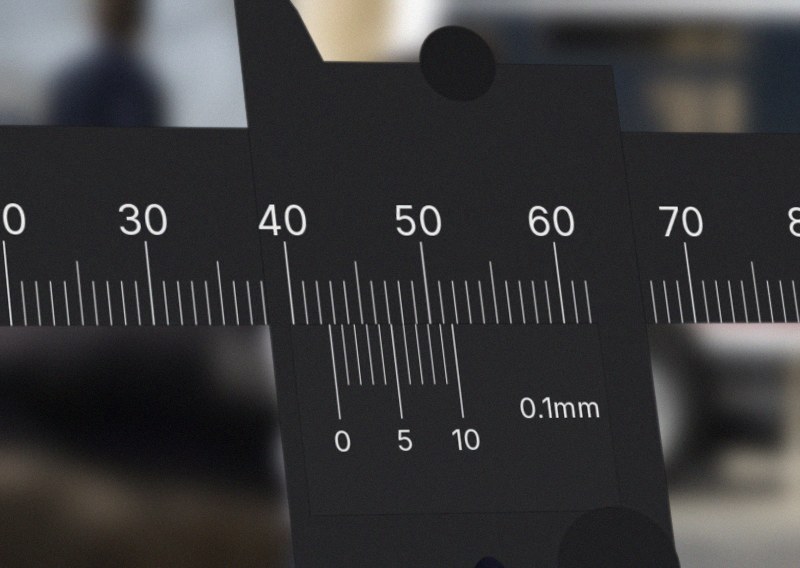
42.6 mm
